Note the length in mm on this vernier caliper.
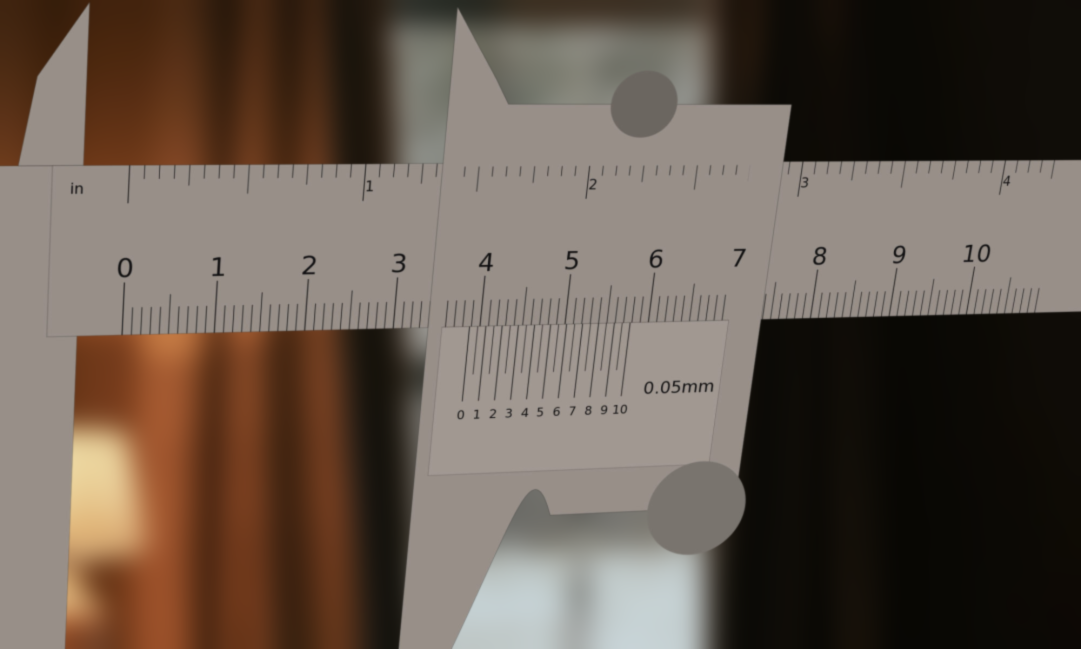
38.8 mm
